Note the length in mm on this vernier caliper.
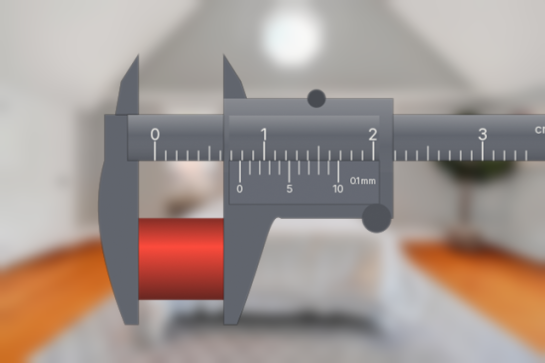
7.8 mm
